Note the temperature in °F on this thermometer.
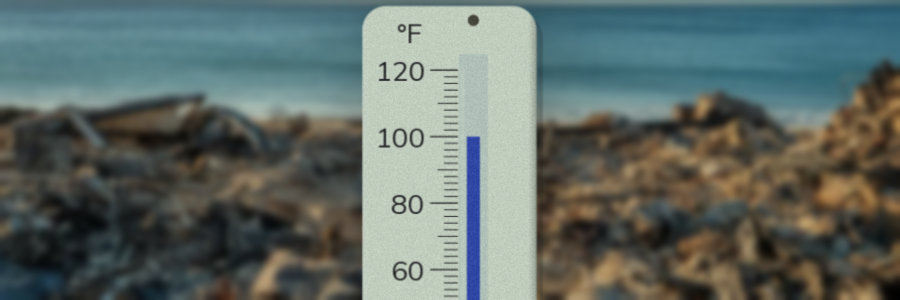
100 °F
